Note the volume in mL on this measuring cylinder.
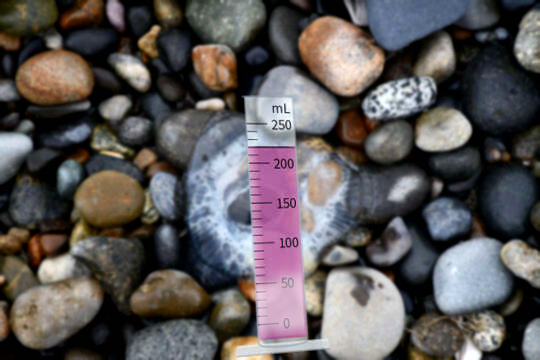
220 mL
